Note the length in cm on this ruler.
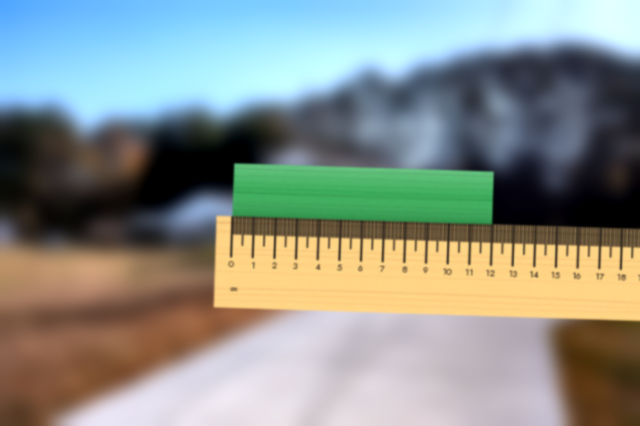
12 cm
